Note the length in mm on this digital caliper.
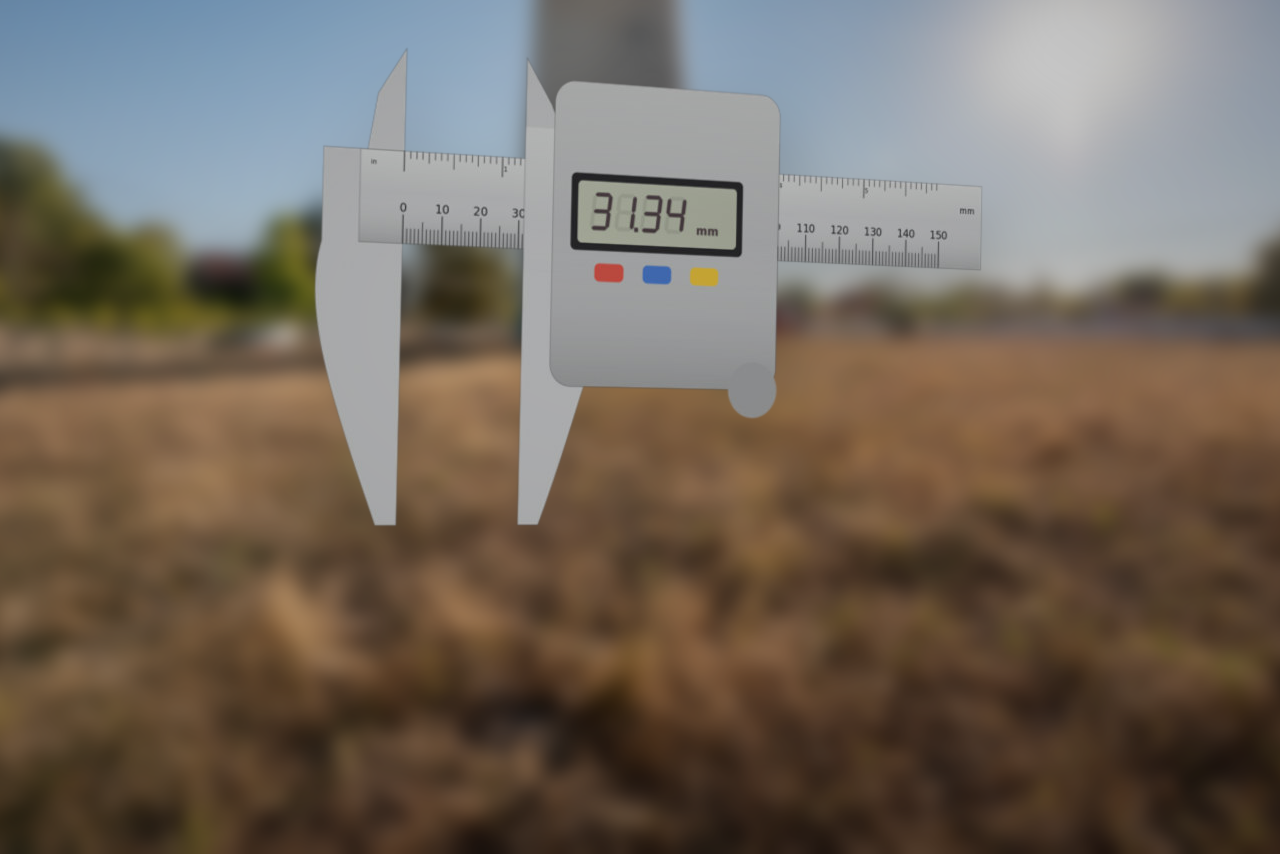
31.34 mm
